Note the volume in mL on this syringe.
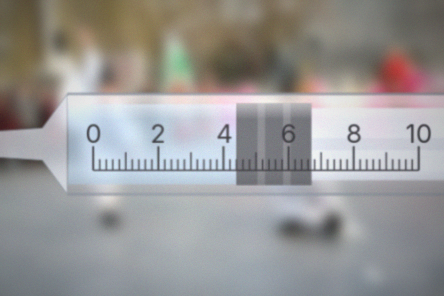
4.4 mL
